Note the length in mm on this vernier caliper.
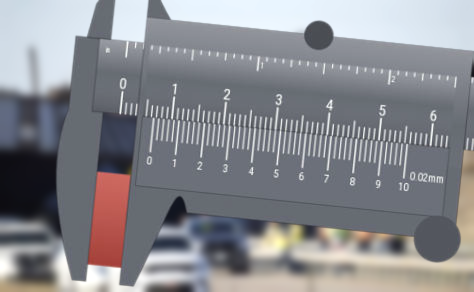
6.5 mm
